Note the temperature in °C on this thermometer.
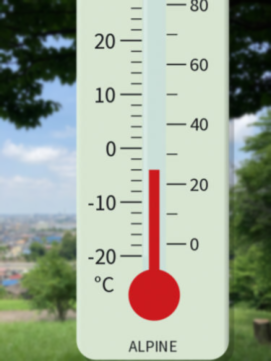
-4 °C
